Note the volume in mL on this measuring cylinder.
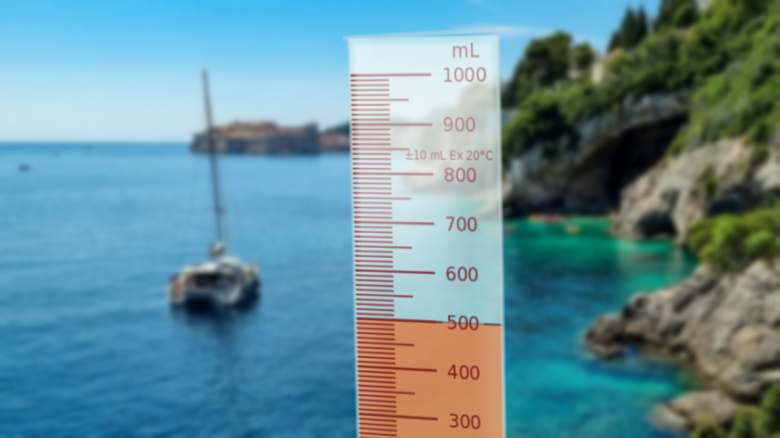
500 mL
